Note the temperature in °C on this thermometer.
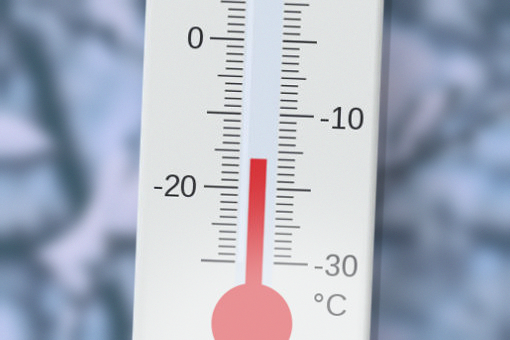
-16 °C
